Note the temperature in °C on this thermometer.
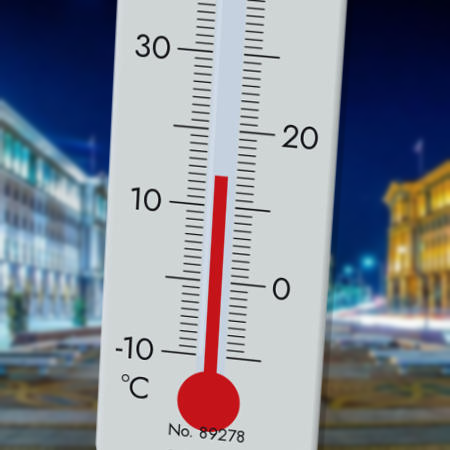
14 °C
